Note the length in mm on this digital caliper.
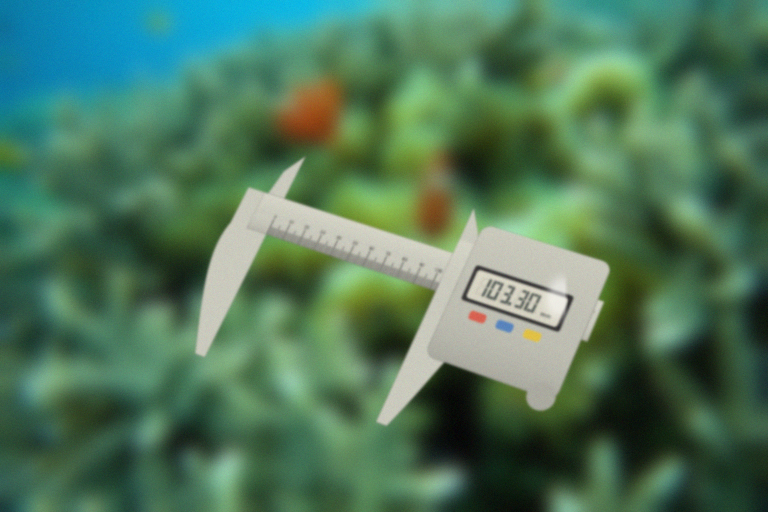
103.30 mm
